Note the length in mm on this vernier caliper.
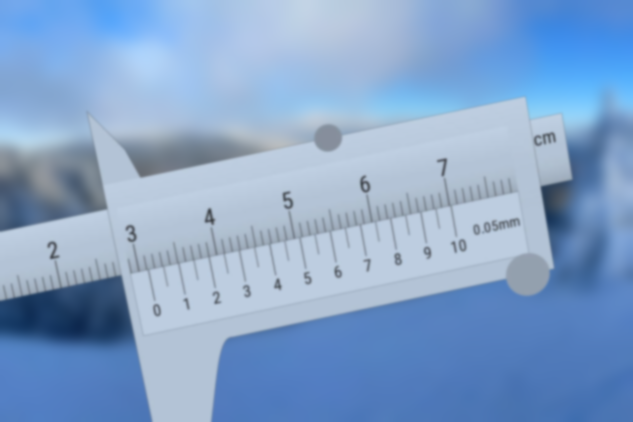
31.2 mm
